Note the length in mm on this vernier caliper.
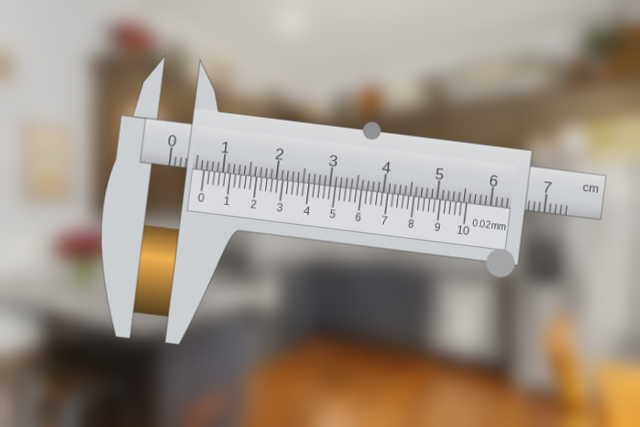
6.5 mm
